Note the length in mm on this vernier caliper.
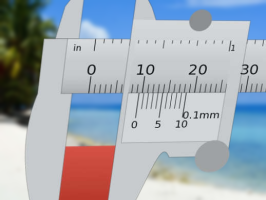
9.4 mm
